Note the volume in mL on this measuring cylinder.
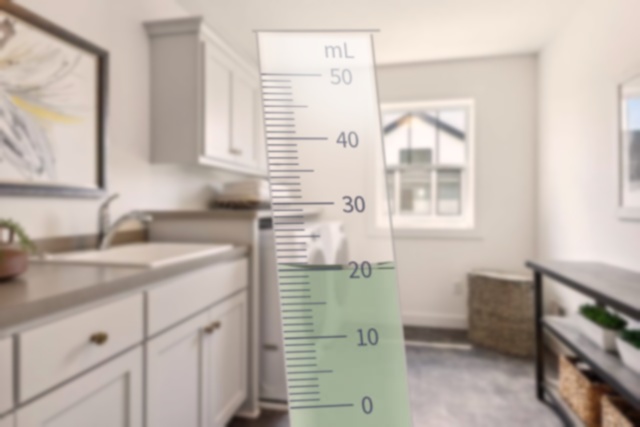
20 mL
